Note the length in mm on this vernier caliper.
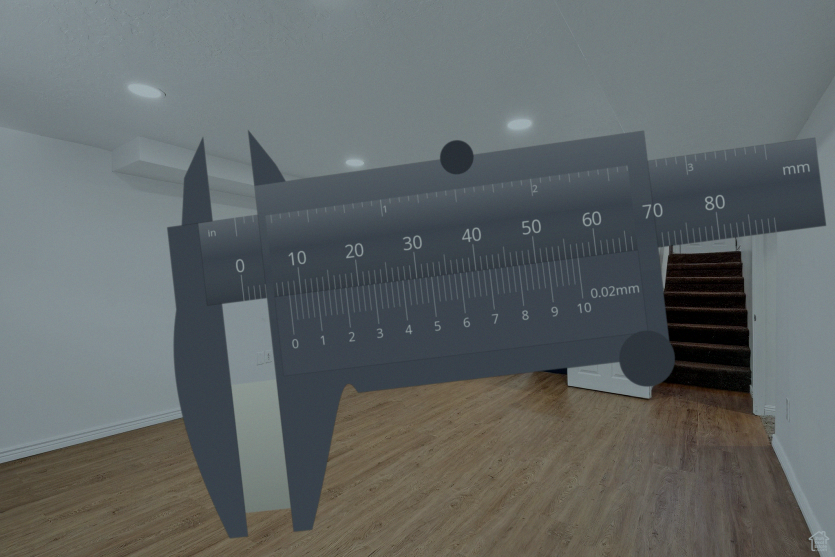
8.0 mm
